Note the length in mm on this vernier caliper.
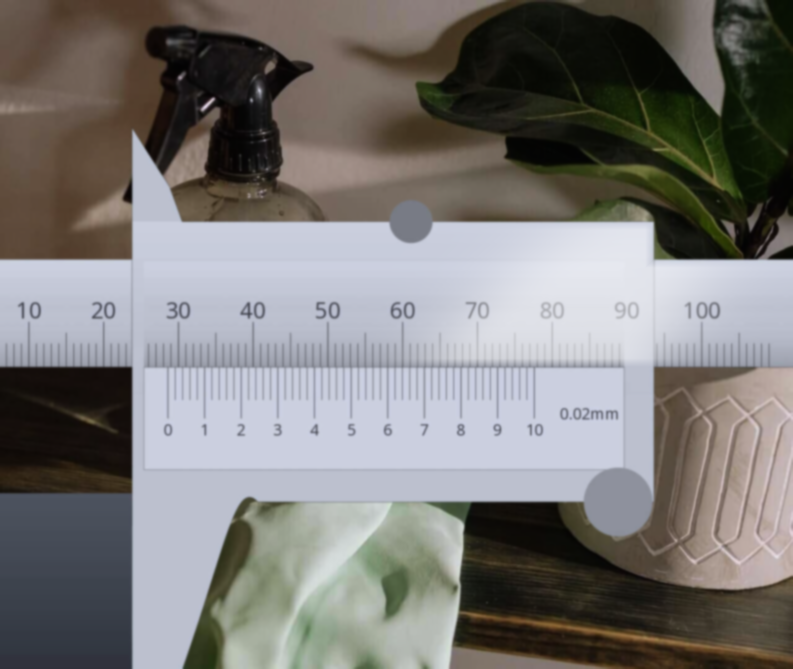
28.6 mm
